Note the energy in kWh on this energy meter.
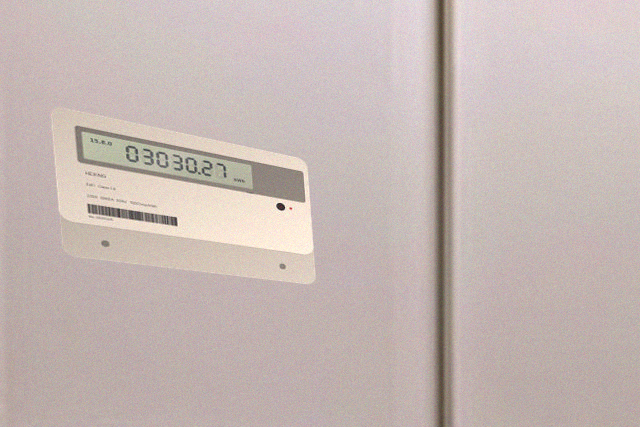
3030.27 kWh
